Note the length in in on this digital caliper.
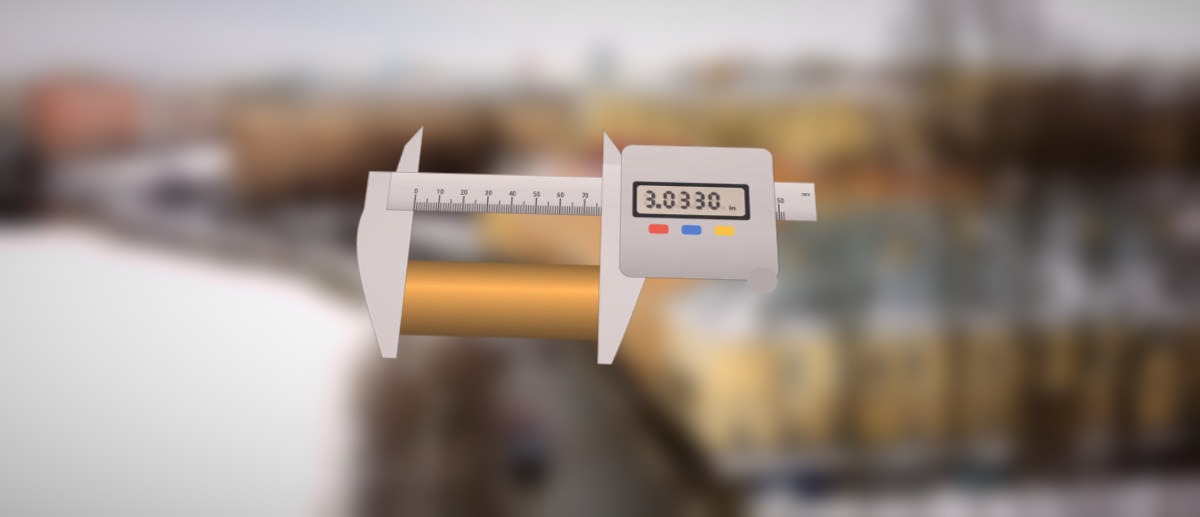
3.0330 in
